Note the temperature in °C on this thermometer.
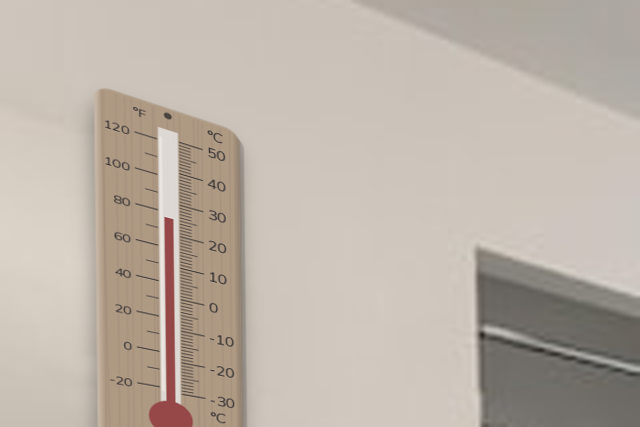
25 °C
